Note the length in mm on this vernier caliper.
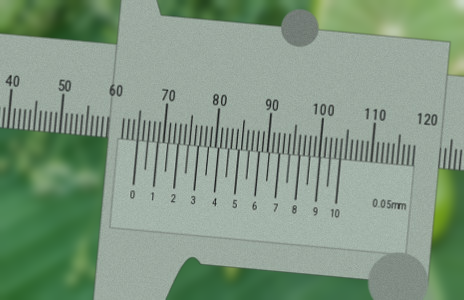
65.0 mm
